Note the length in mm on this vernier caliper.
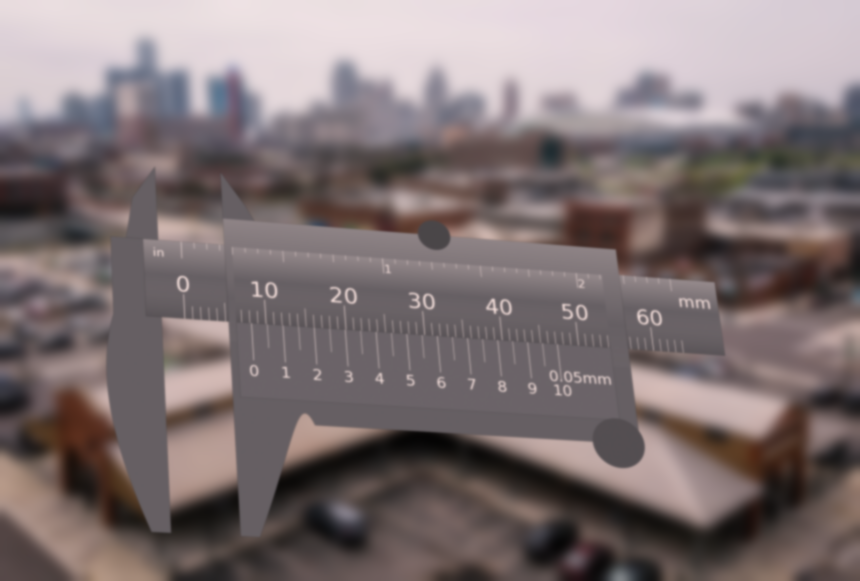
8.2 mm
